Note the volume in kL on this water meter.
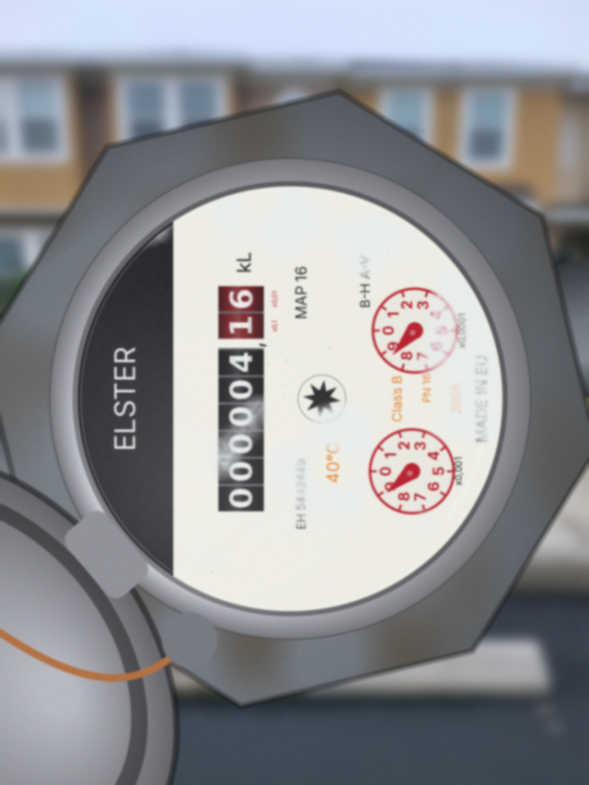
4.1688 kL
